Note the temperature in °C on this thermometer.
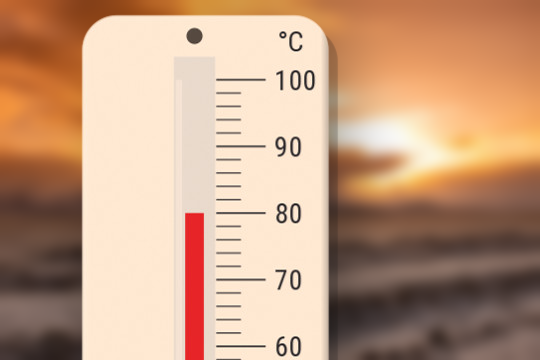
80 °C
